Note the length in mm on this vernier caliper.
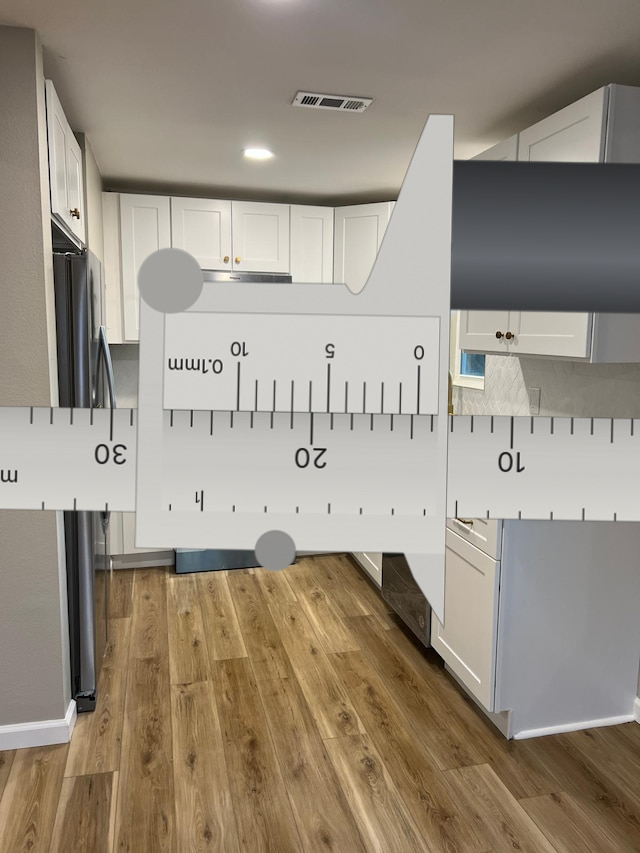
14.7 mm
